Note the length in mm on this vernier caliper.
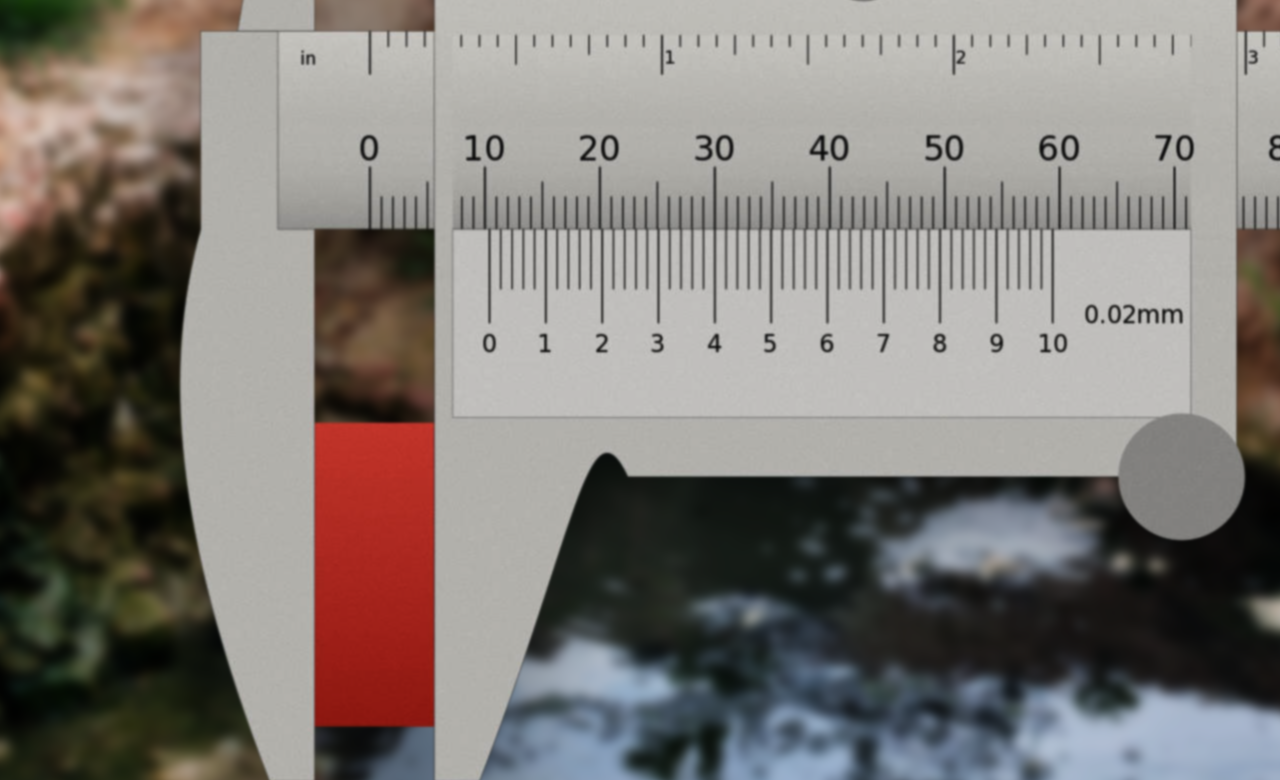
10.4 mm
